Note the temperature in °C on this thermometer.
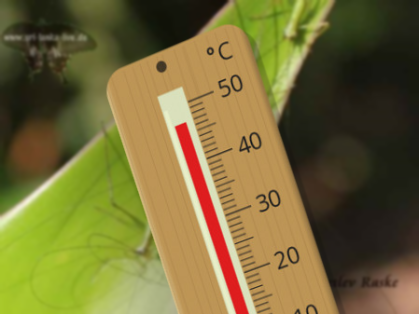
47 °C
